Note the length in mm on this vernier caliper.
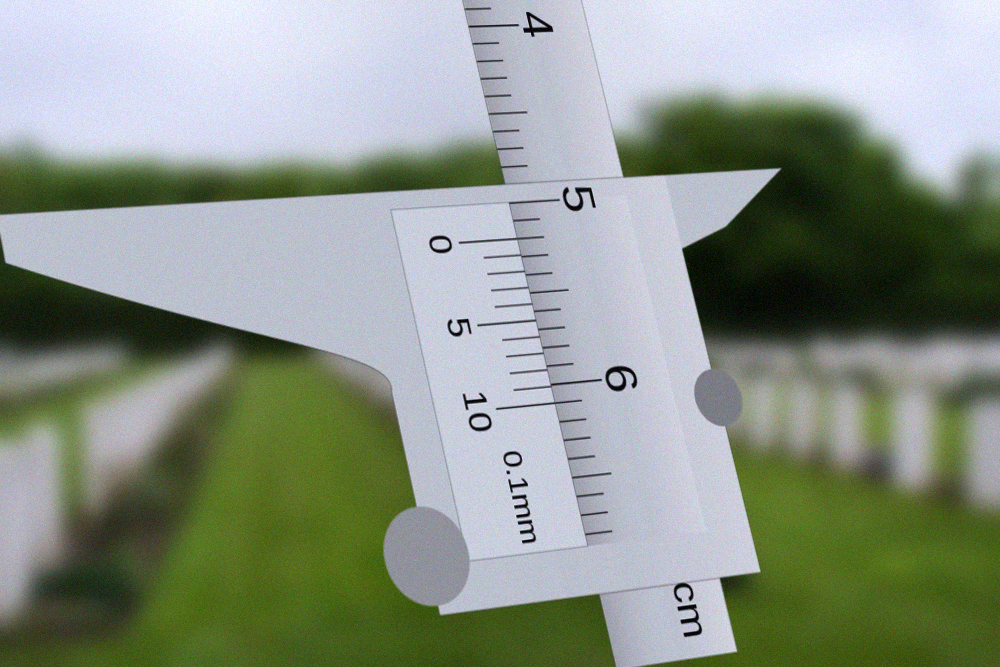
52.0 mm
